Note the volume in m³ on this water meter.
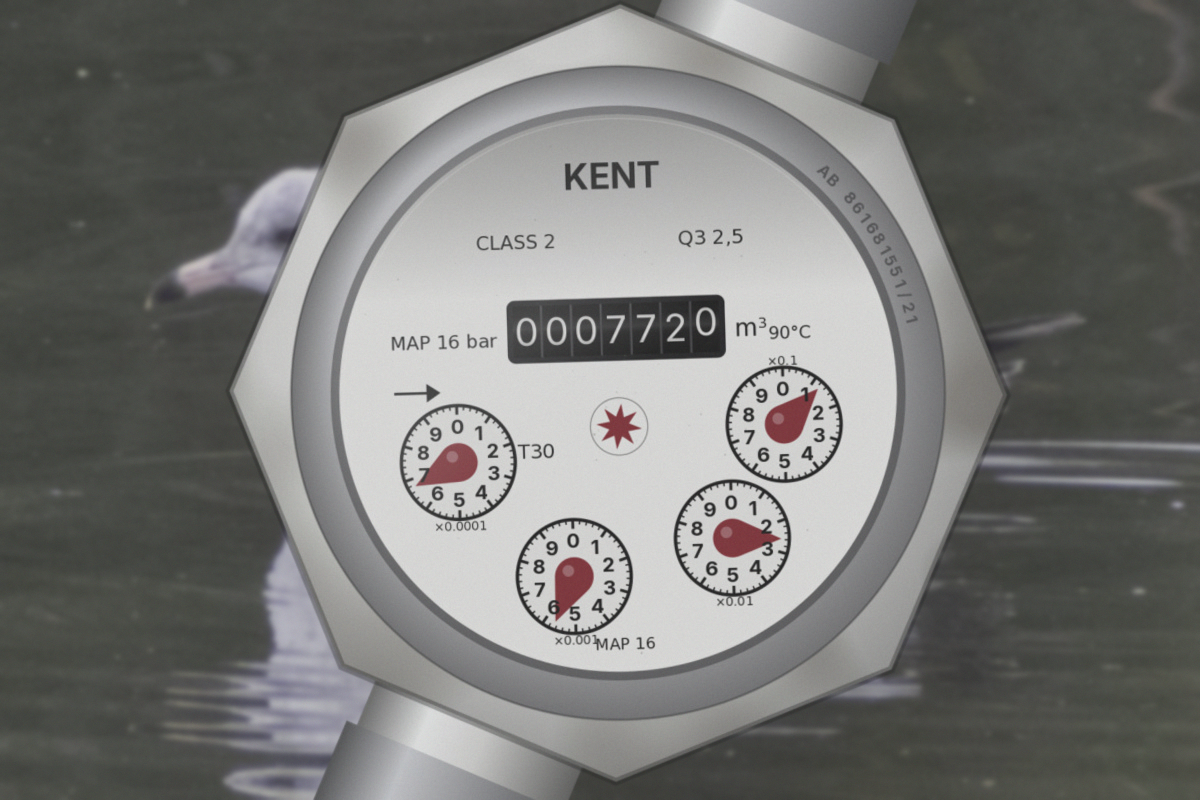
7720.1256 m³
